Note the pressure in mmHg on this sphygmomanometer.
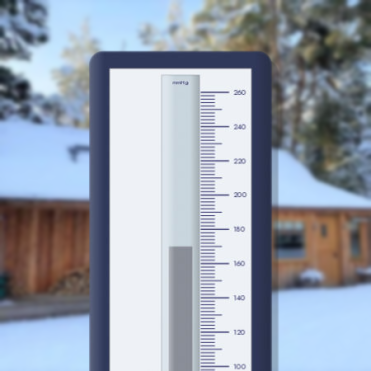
170 mmHg
